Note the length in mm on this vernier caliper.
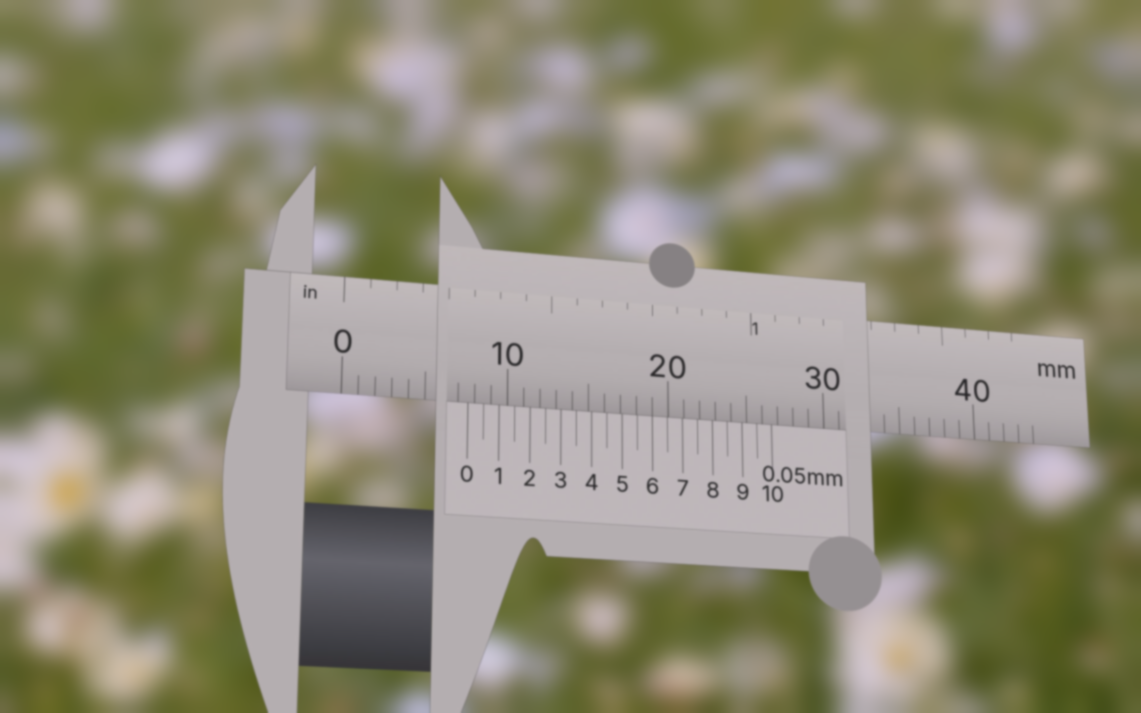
7.6 mm
